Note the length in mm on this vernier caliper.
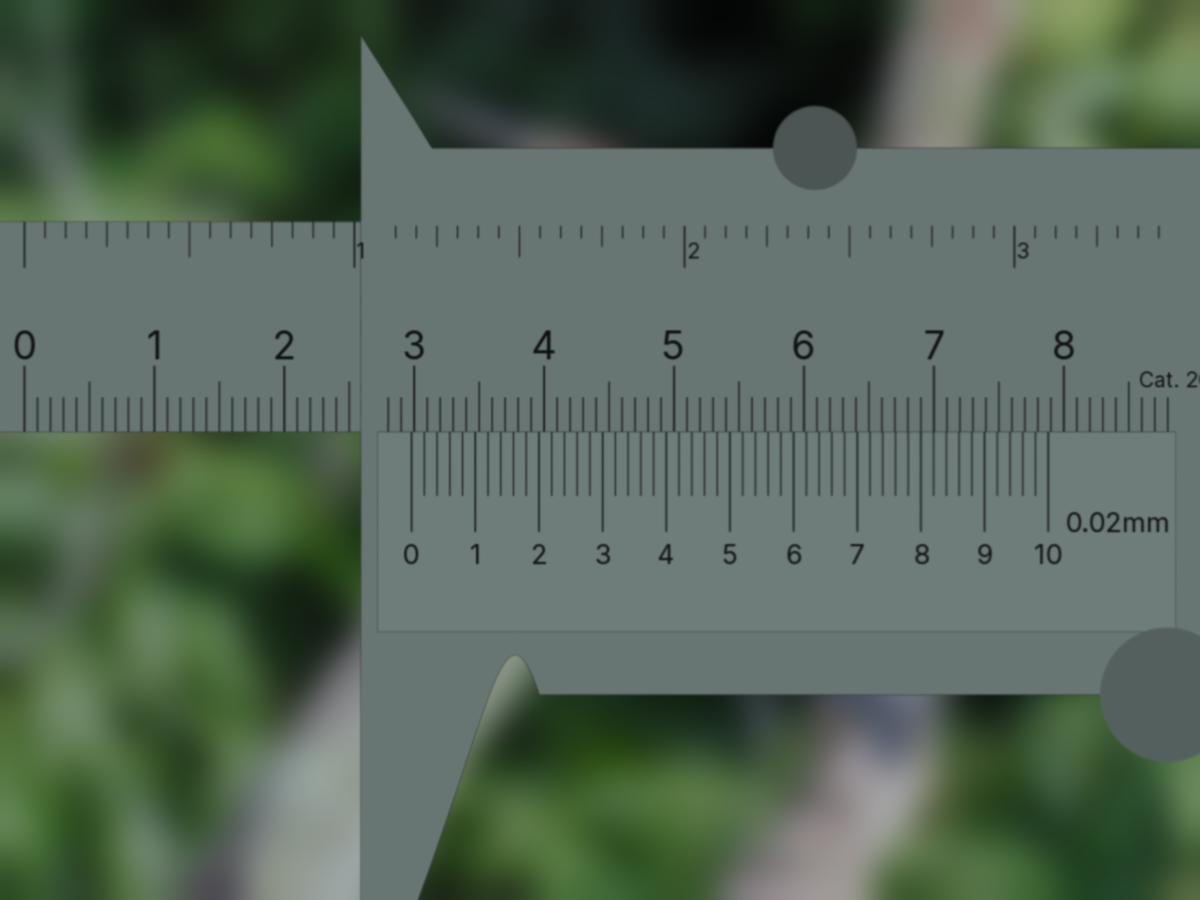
29.8 mm
